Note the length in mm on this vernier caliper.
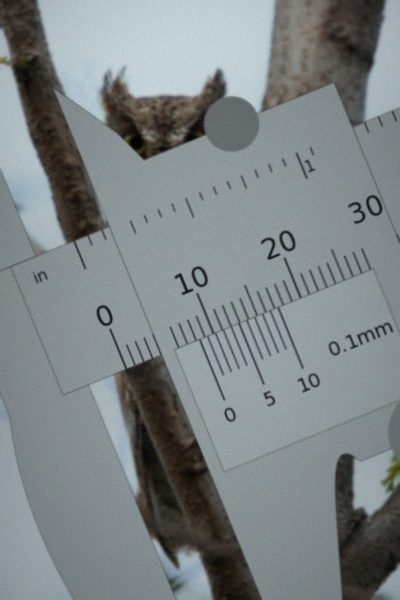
8.4 mm
